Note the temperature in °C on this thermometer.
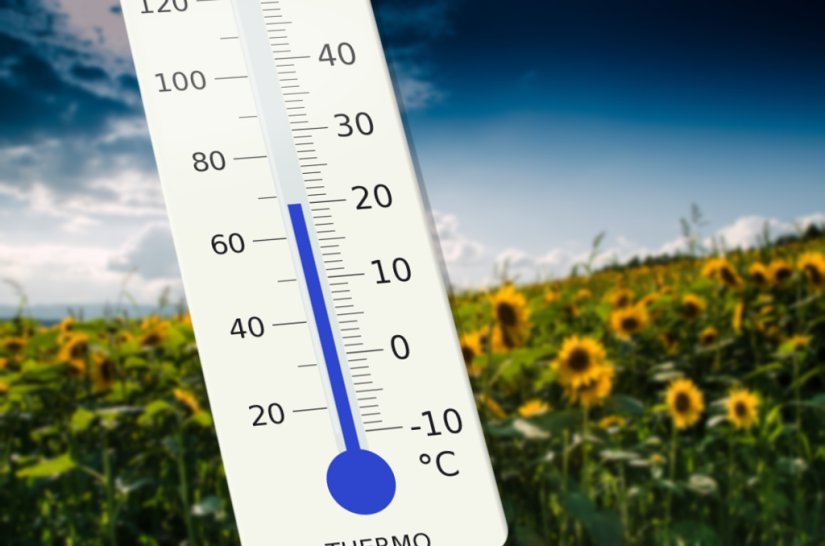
20 °C
